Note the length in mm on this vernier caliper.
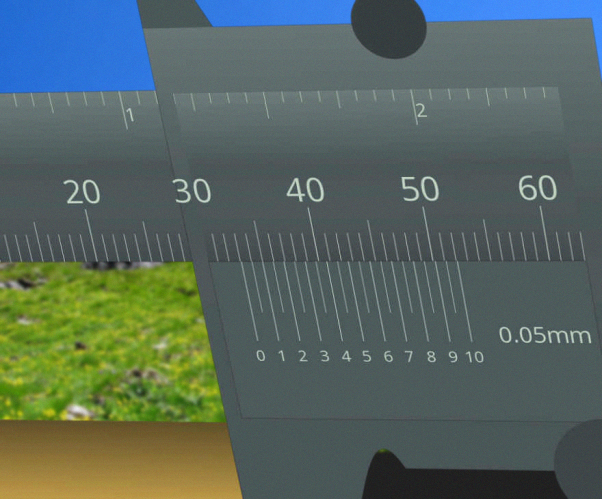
33.1 mm
